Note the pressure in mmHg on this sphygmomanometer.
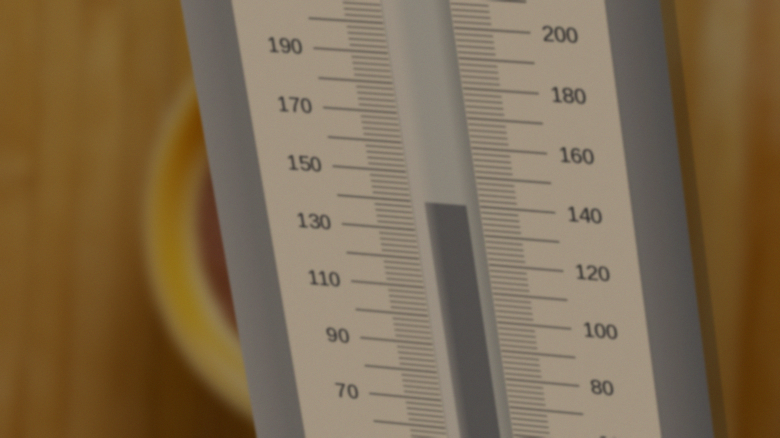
140 mmHg
